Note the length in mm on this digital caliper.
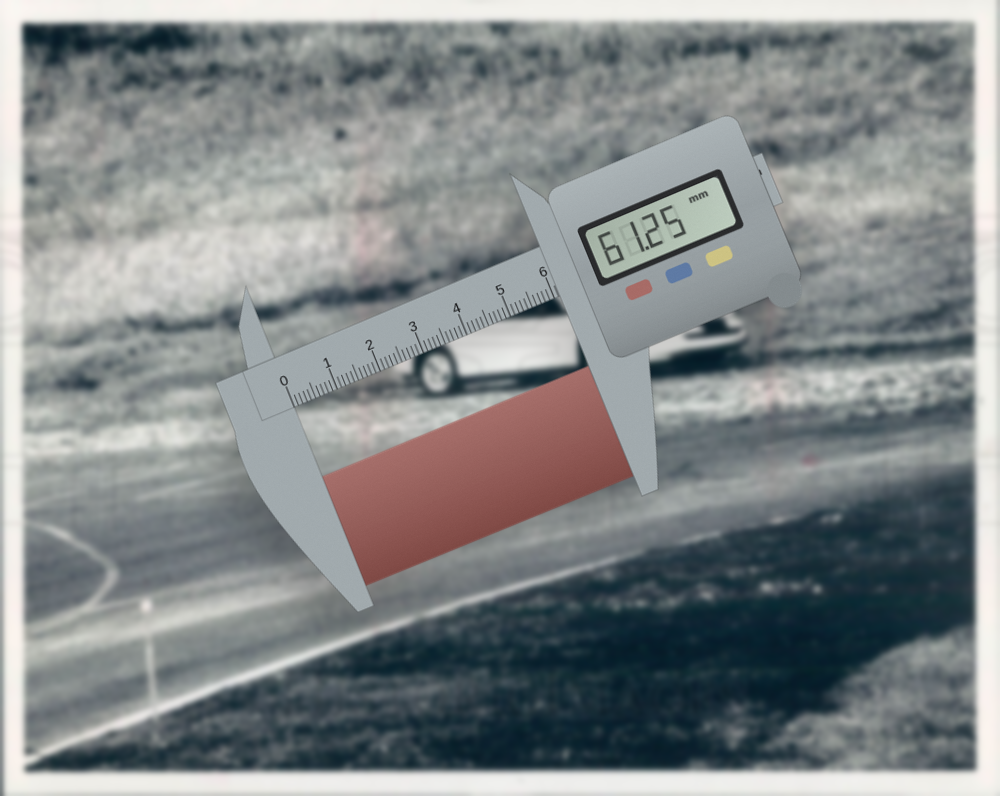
61.25 mm
